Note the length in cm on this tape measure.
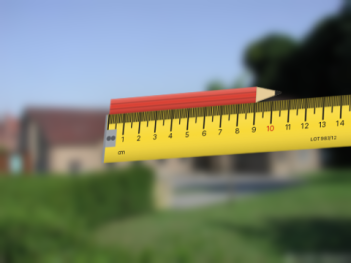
10.5 cm
